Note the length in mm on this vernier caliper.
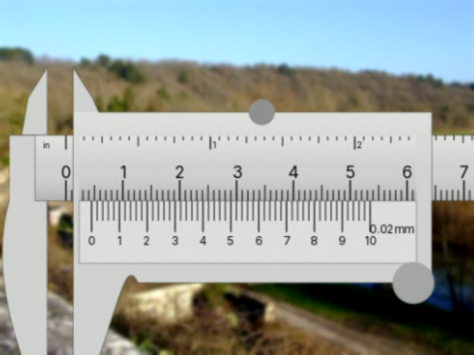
4.5 mm
